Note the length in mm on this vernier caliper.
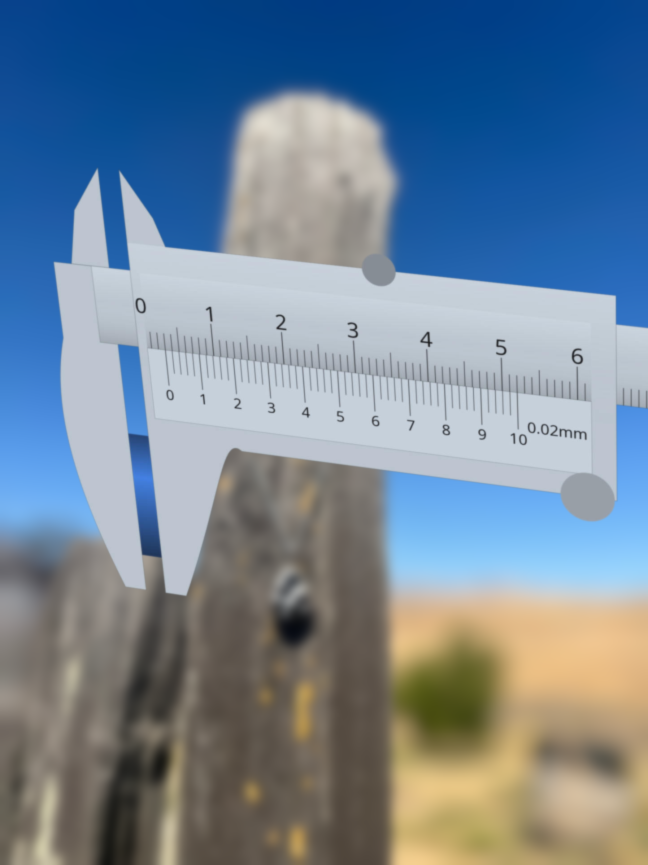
3.0 mm
